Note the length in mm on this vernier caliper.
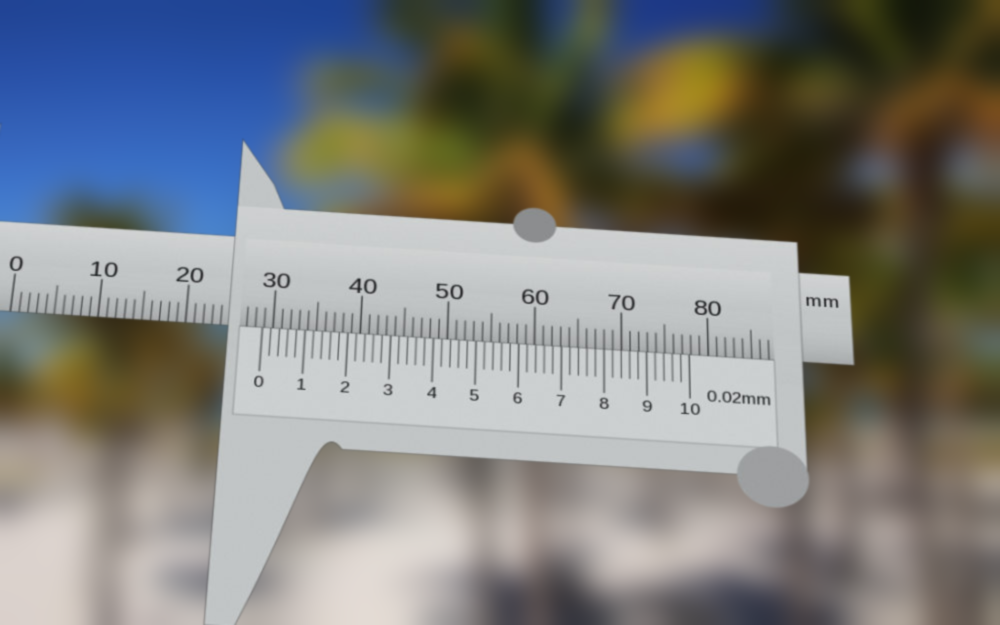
28.8 mm
